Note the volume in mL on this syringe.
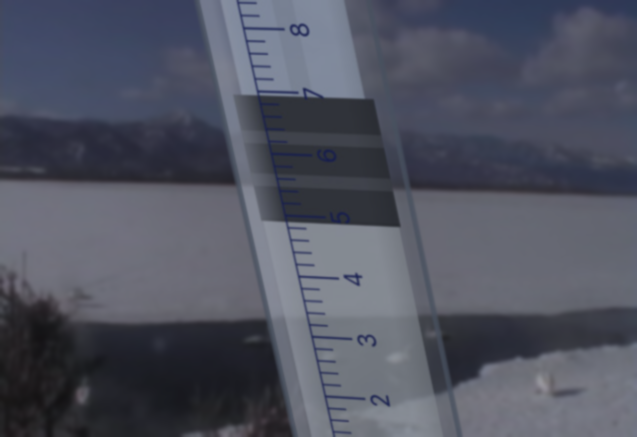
4.9 mL
